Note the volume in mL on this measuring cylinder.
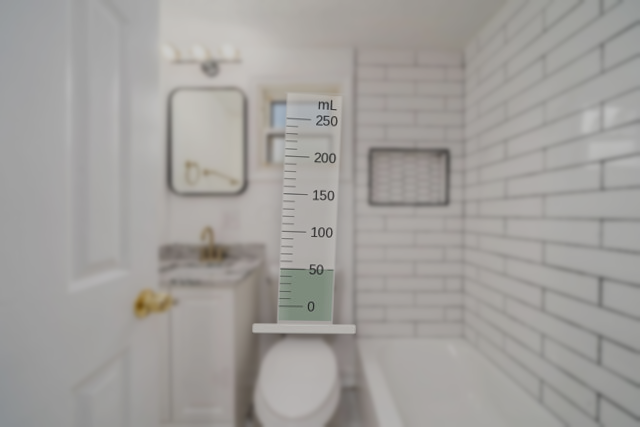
50 mL
